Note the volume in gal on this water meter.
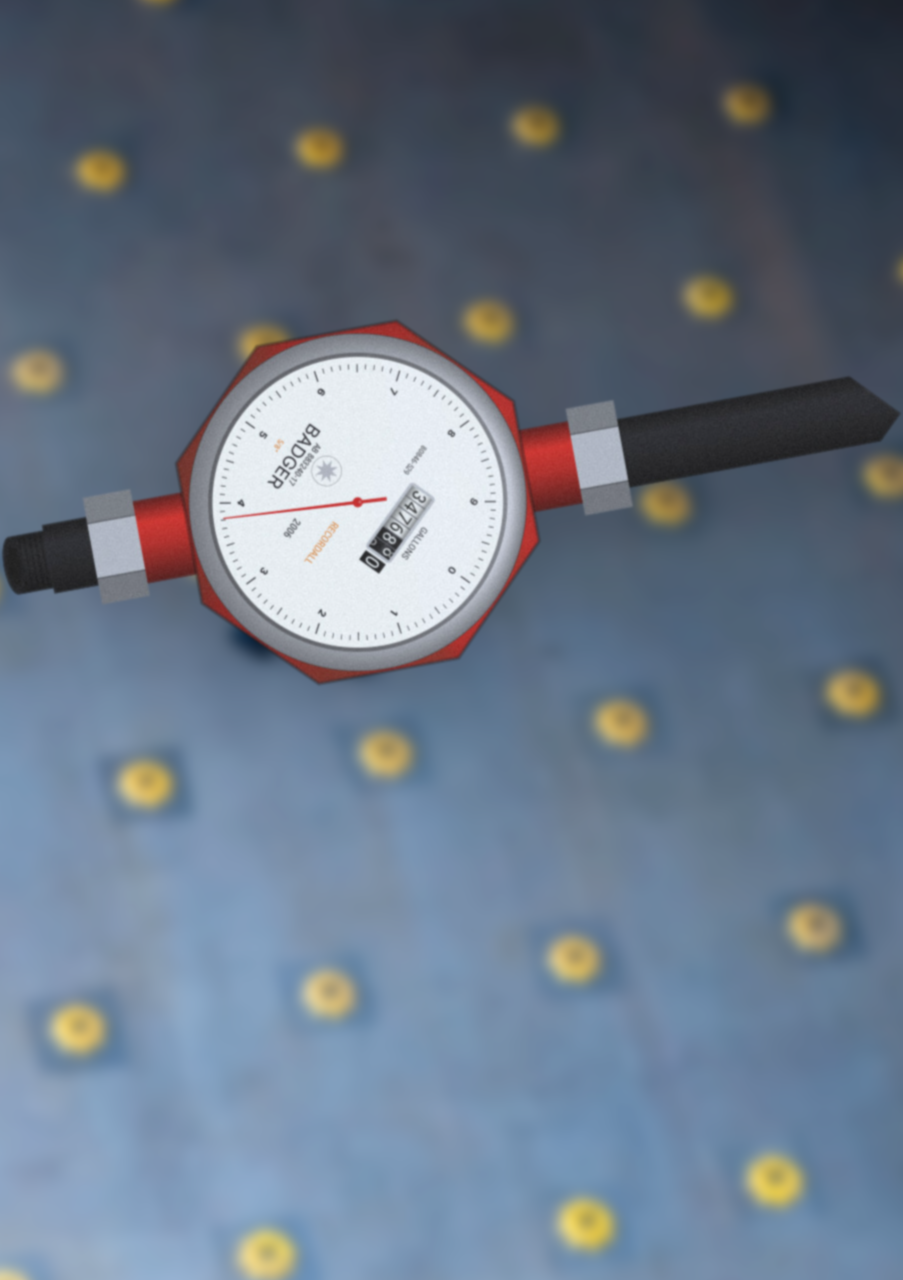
3476883.8 gal
